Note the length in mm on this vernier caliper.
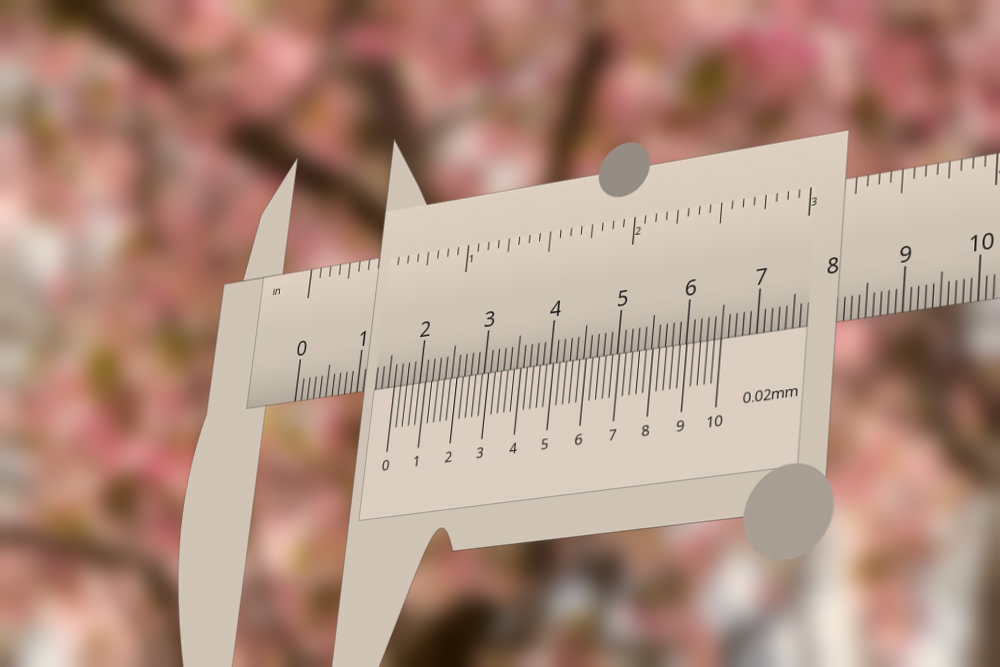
16.0 mm
